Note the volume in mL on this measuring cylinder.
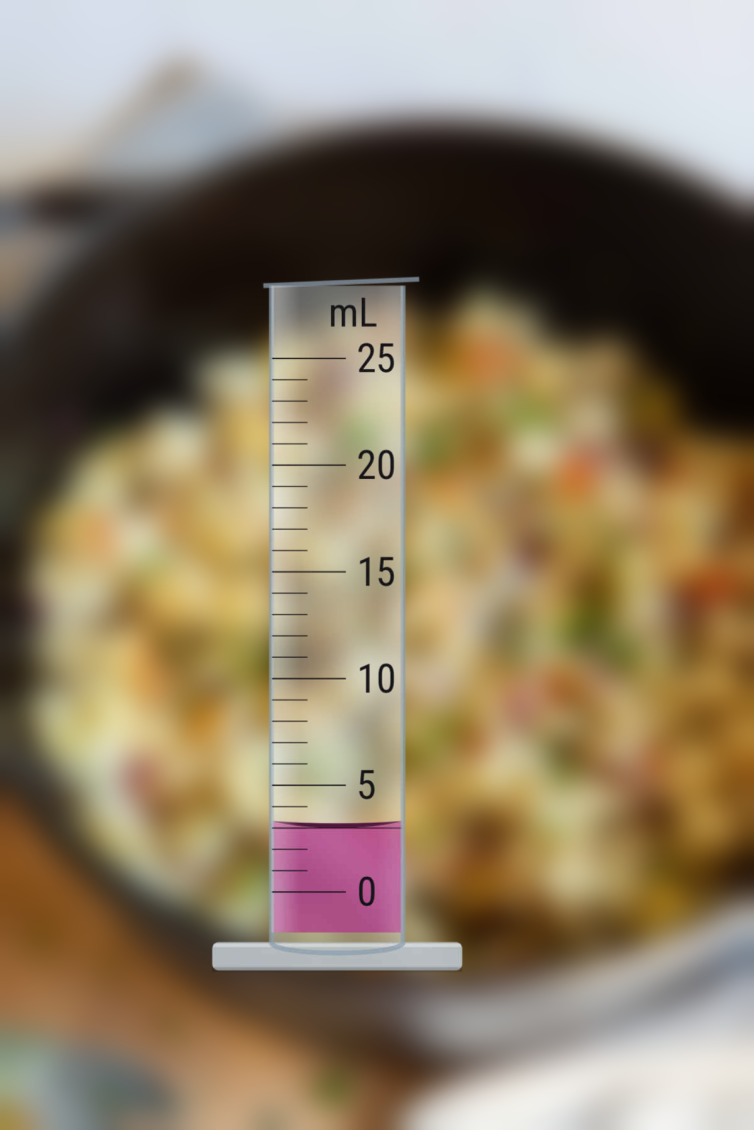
3 mL
